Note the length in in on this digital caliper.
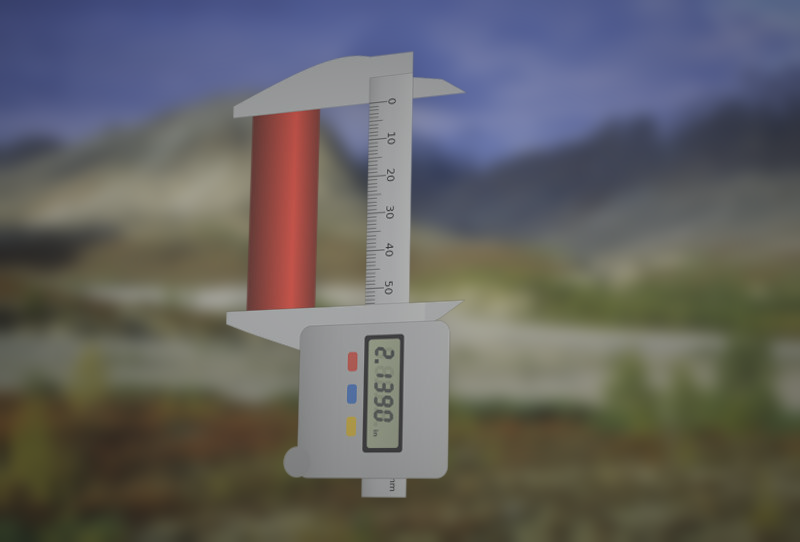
2.1390 in
